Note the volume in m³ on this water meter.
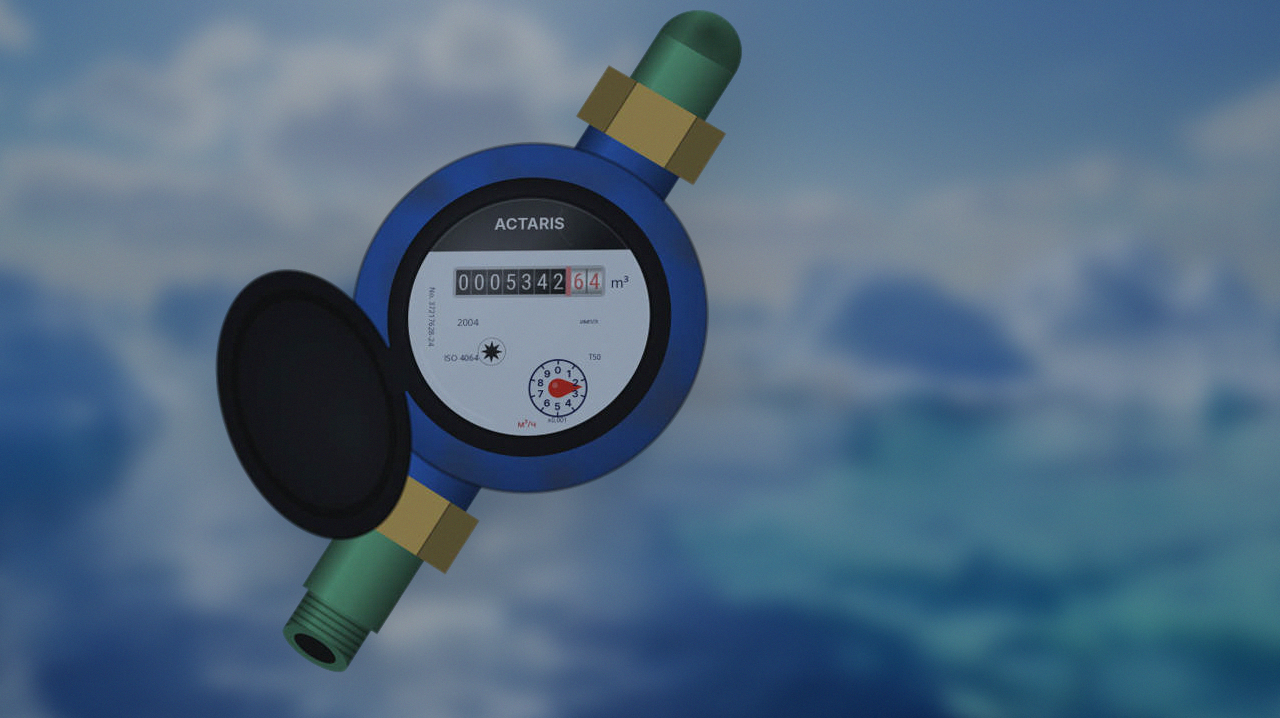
5342.642 m³
